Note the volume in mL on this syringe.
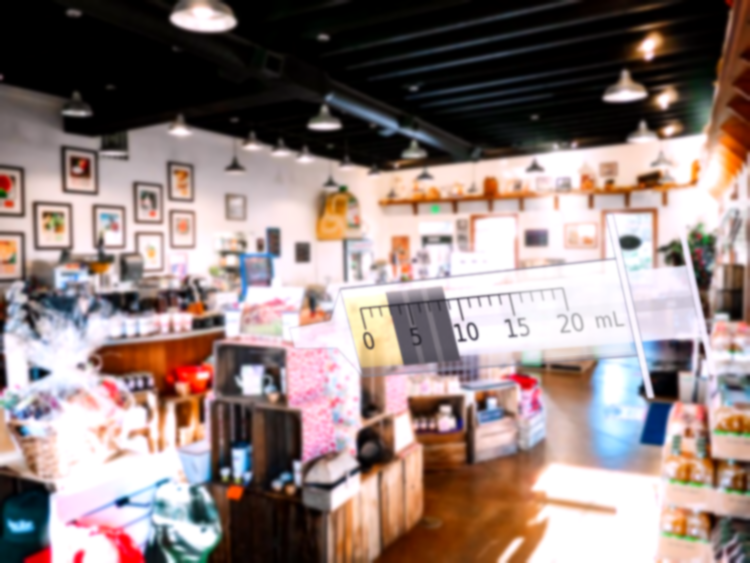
3 mL
